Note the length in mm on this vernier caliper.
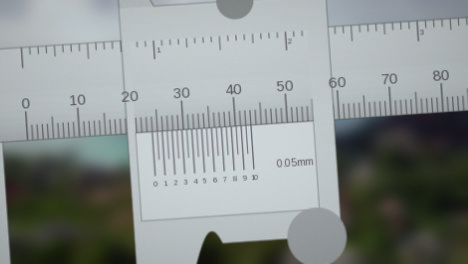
24.0 mm
